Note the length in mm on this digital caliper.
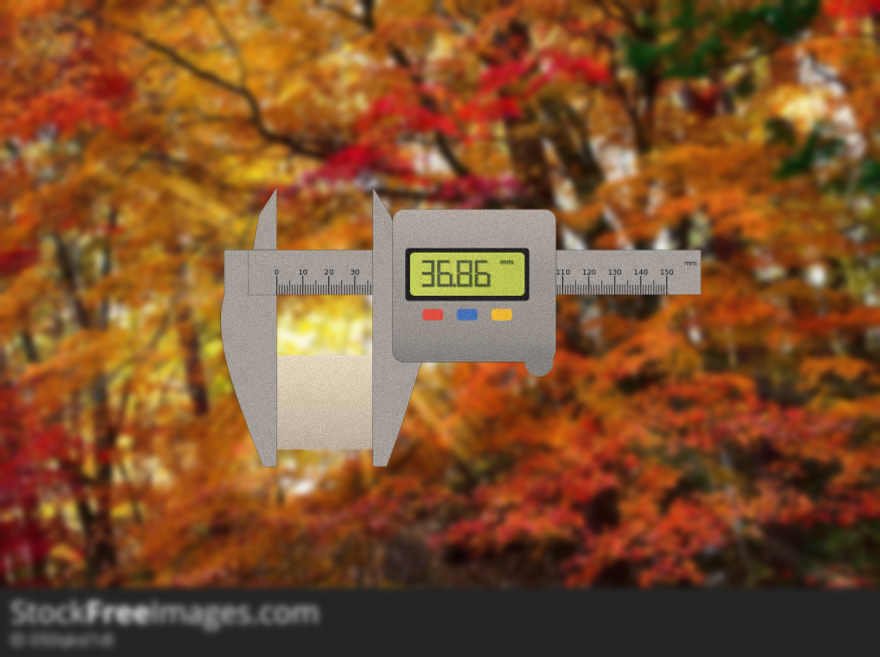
36.86 mm
